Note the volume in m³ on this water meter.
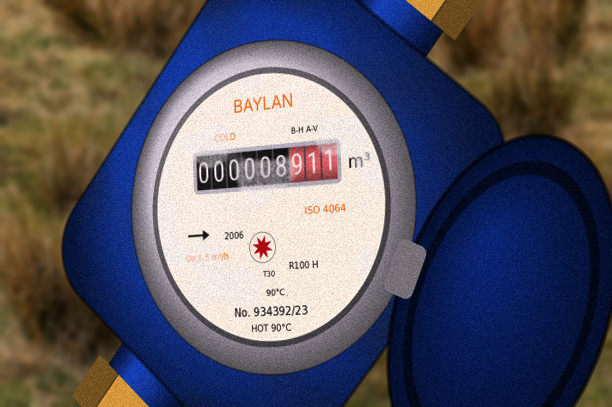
8.911 m³
